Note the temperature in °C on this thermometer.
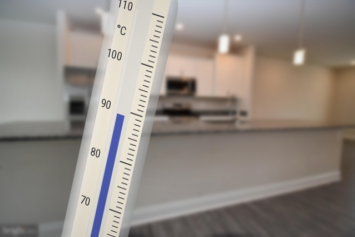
89 °C
